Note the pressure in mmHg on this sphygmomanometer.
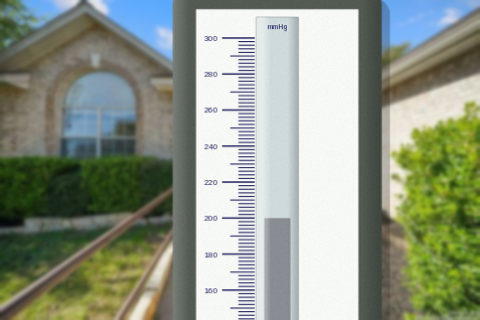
200 mmHg
